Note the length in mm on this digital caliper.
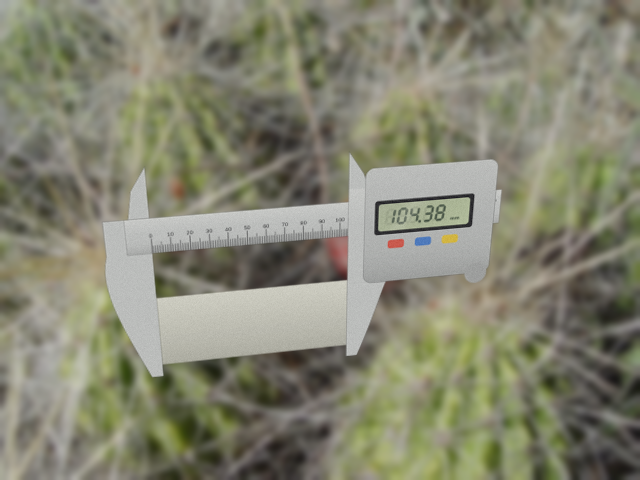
104.38 mm
